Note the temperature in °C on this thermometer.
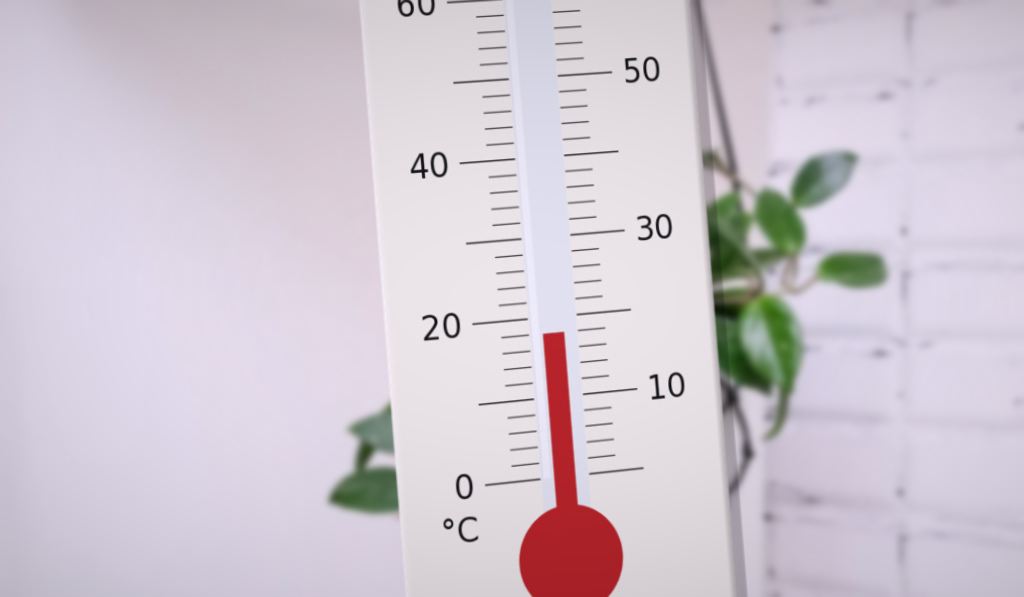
18 °C
